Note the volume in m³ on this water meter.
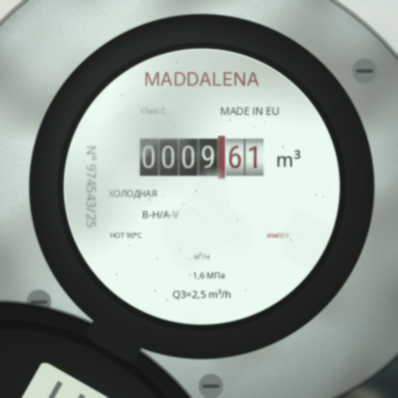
9.61 m³
